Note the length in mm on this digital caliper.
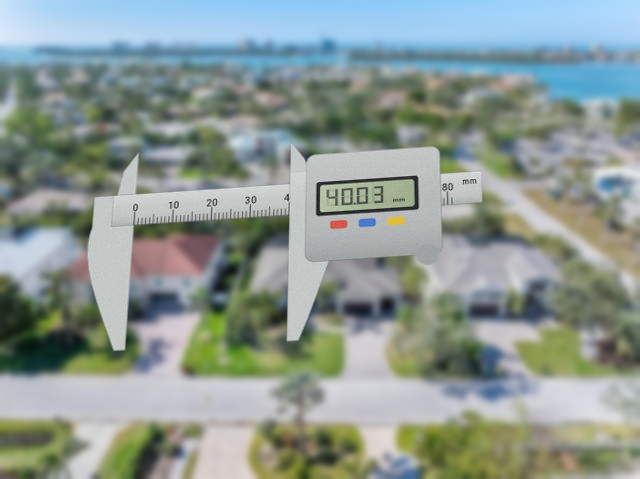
40.03 mm
